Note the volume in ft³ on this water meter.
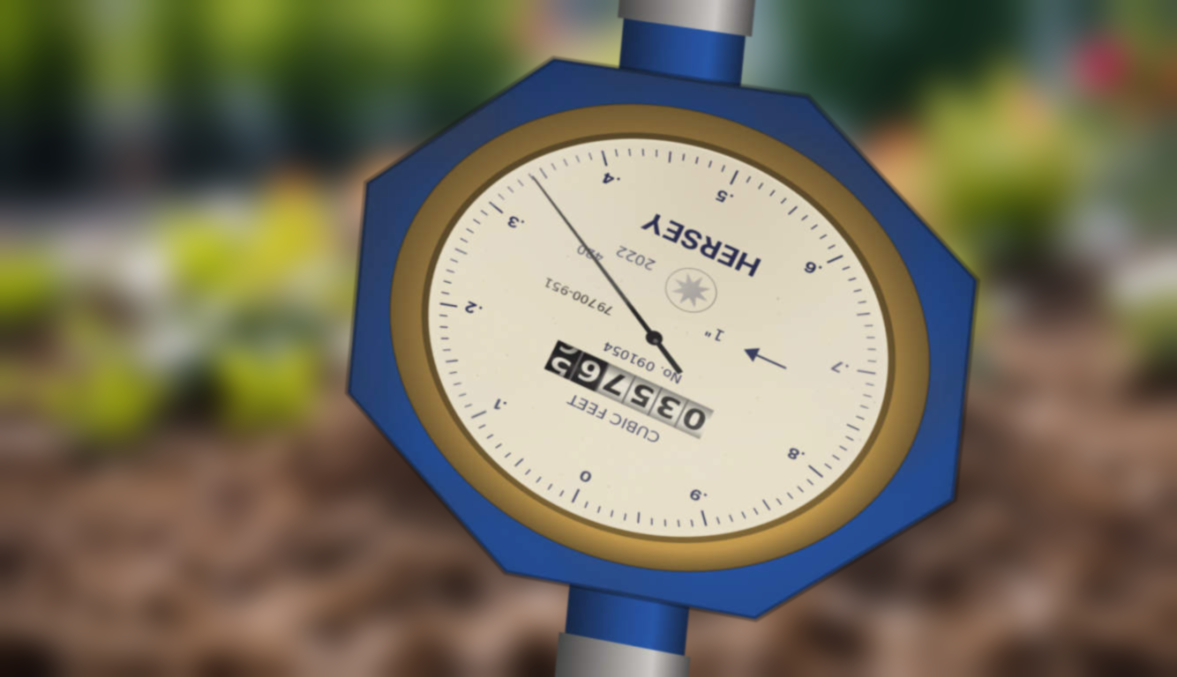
35765.34 ft³
